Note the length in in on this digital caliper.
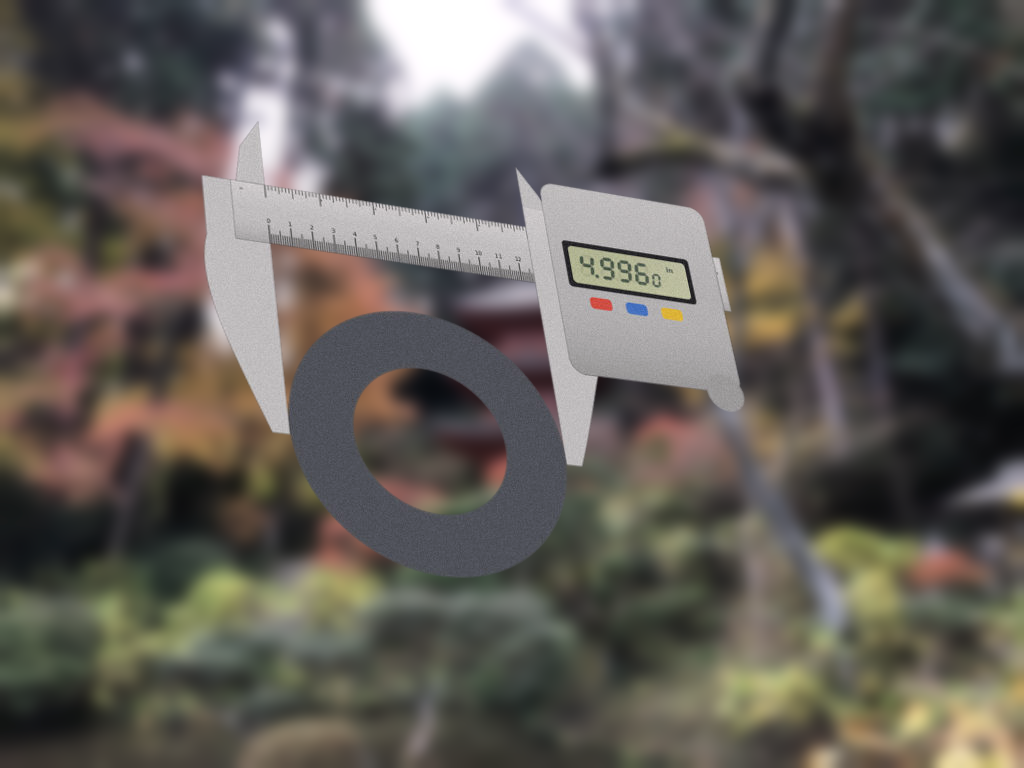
4.9960 in
